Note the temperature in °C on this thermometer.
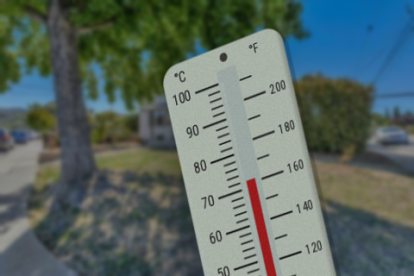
72 °C
